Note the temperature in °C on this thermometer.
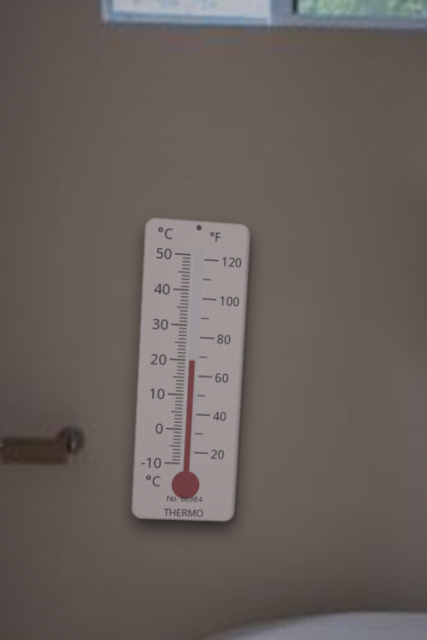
20 °C
